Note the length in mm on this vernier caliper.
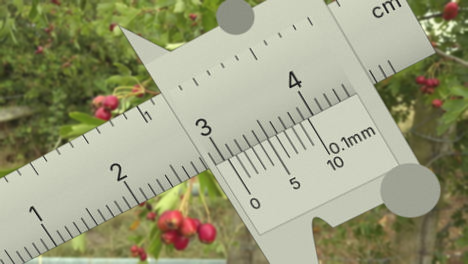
30.4 mm
